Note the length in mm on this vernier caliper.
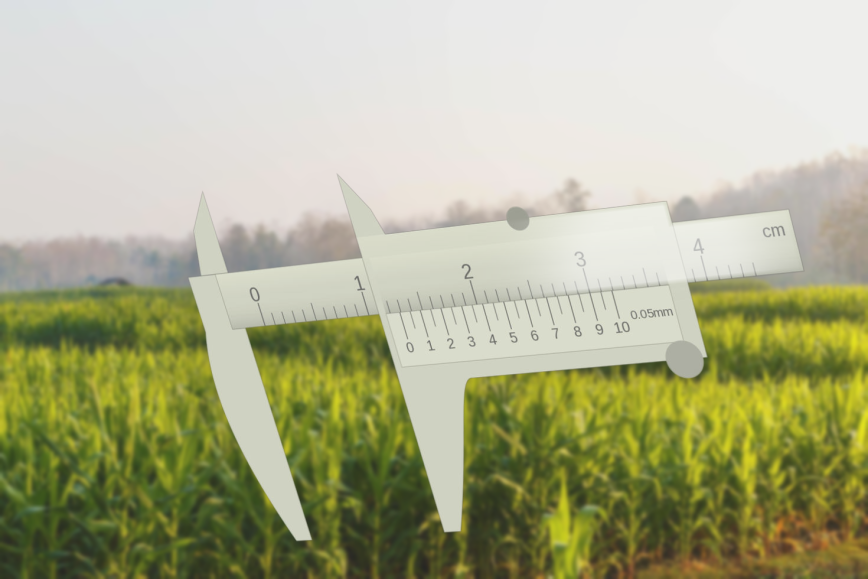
12.9 mm
